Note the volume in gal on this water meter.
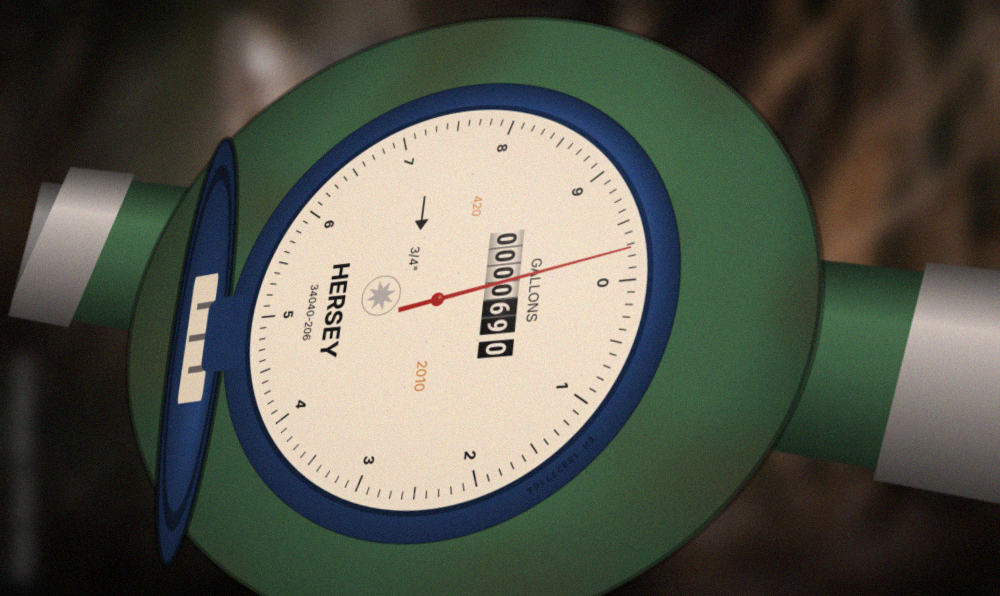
689.7 gal
